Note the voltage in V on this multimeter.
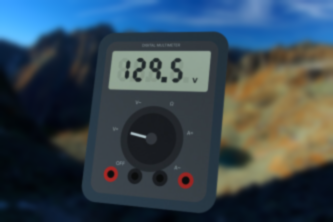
129.5 V
